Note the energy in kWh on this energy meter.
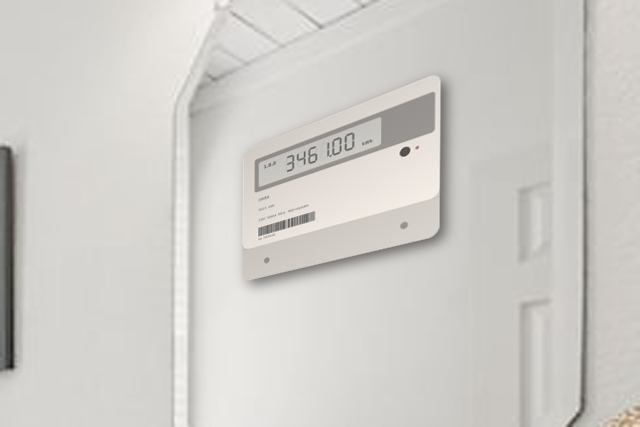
3461.00 kWh
